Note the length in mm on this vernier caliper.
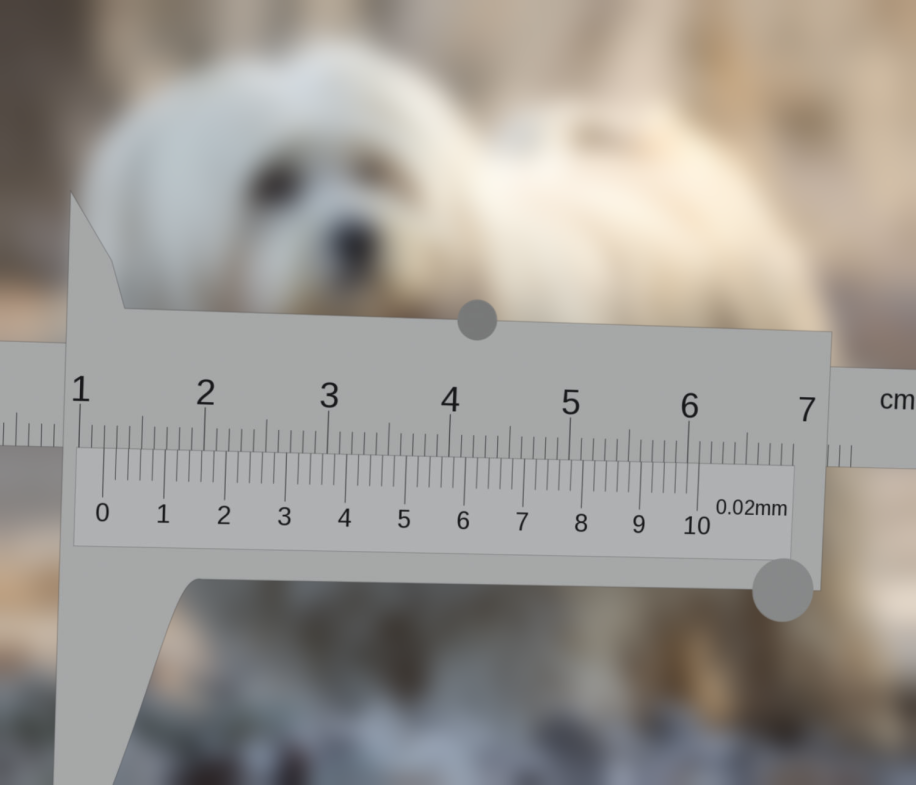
12.0 mm
